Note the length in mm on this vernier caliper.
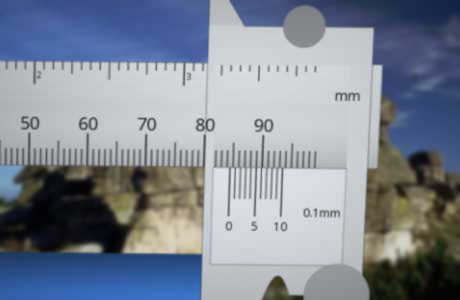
84.5 mm
